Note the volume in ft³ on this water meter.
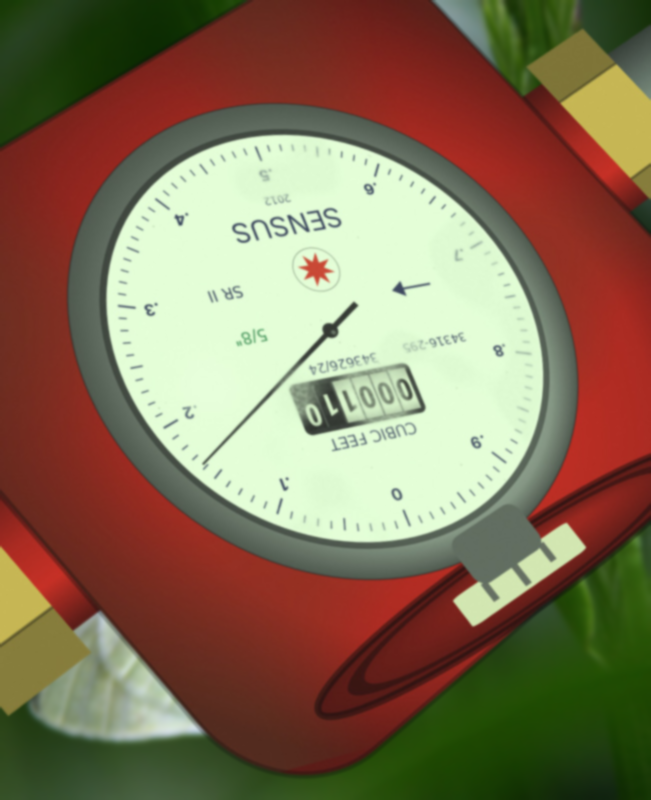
110.16 ft³
